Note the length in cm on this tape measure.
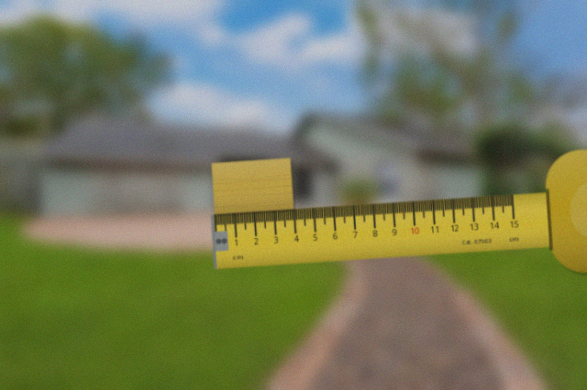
4 cm
